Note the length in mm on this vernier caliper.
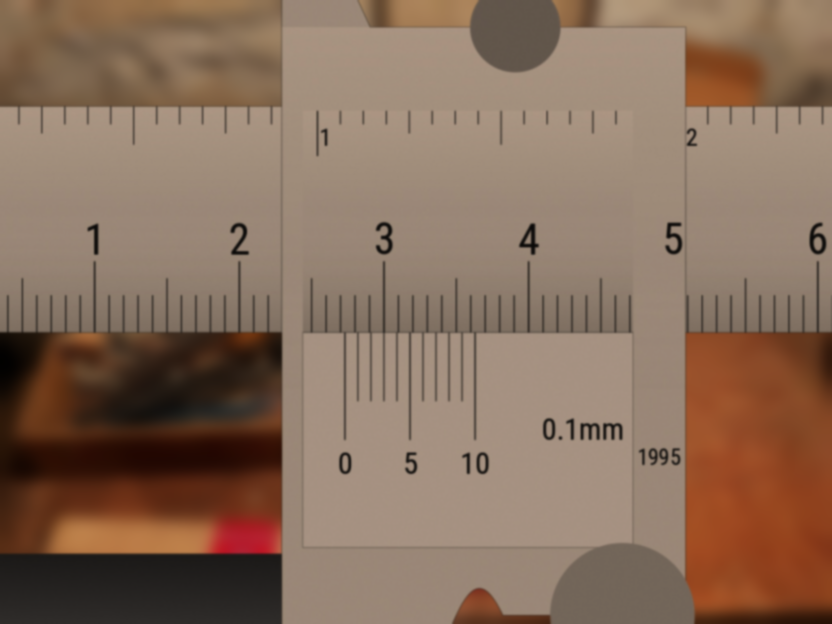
27.3 mm
